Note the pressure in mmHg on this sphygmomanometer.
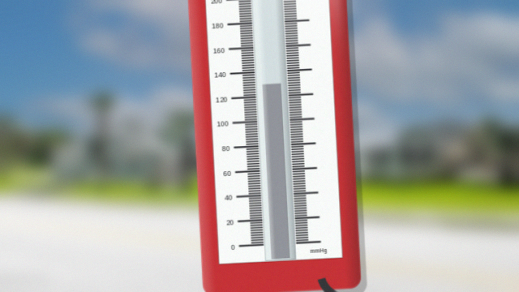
130 mmHg
